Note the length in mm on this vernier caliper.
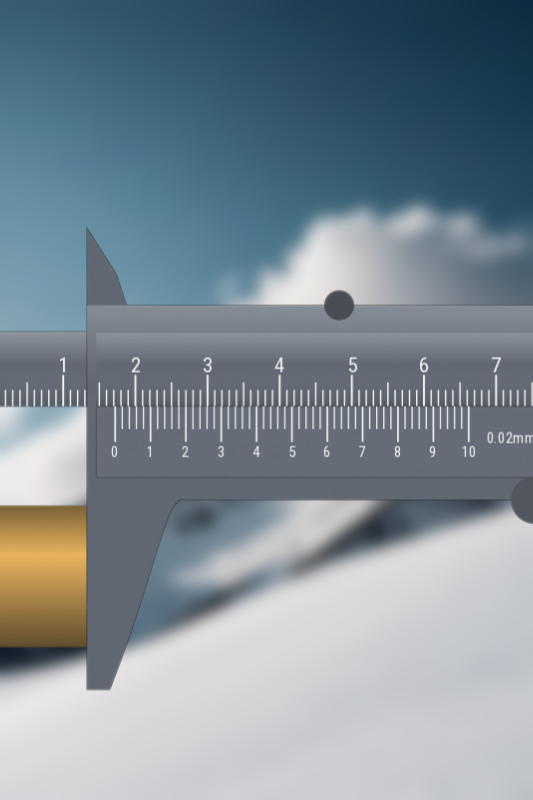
17.2 mm
